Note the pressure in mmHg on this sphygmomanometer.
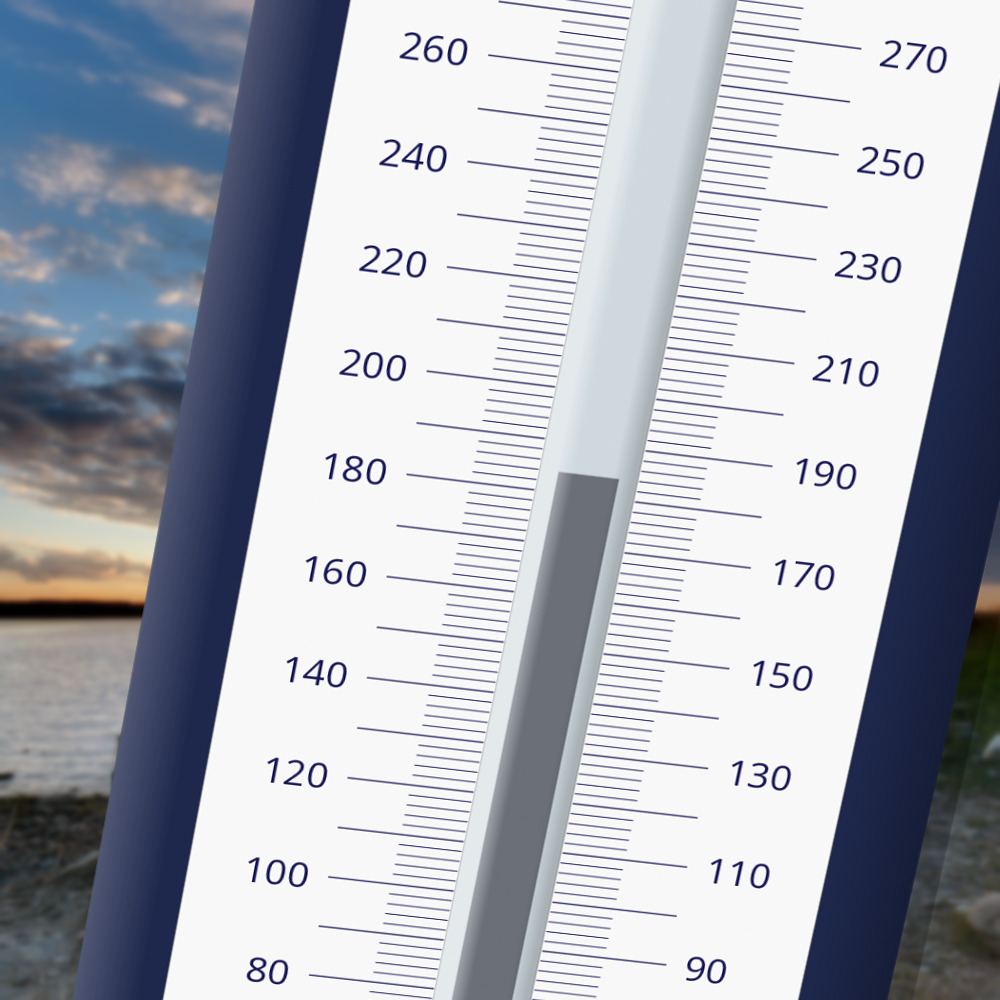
184 mmHg
